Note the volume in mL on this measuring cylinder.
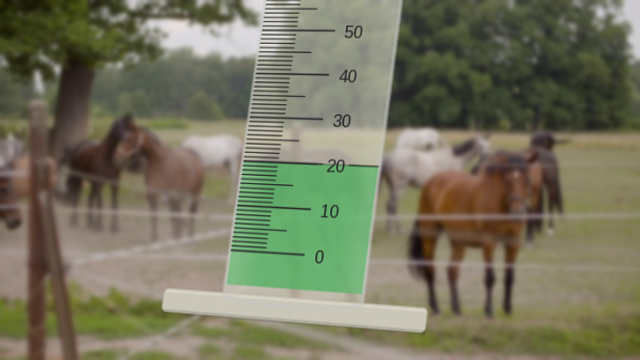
20 mL
